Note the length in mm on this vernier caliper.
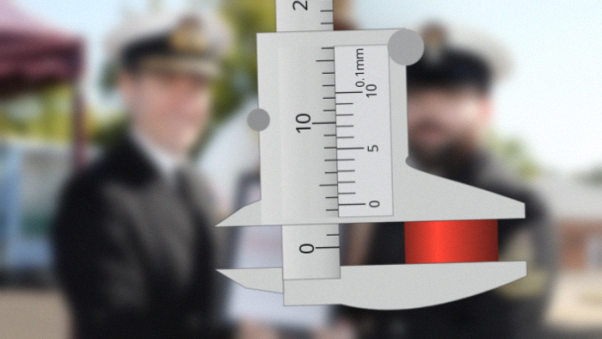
3.4 mm
